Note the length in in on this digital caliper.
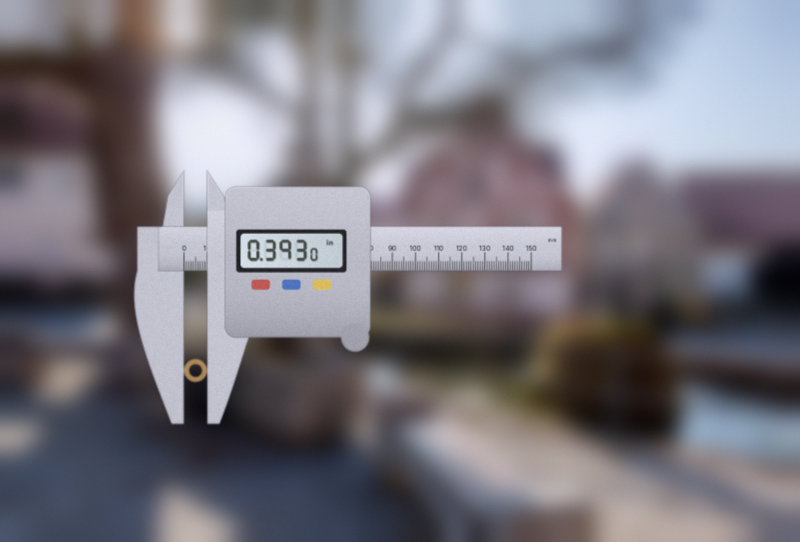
0.3930 in
